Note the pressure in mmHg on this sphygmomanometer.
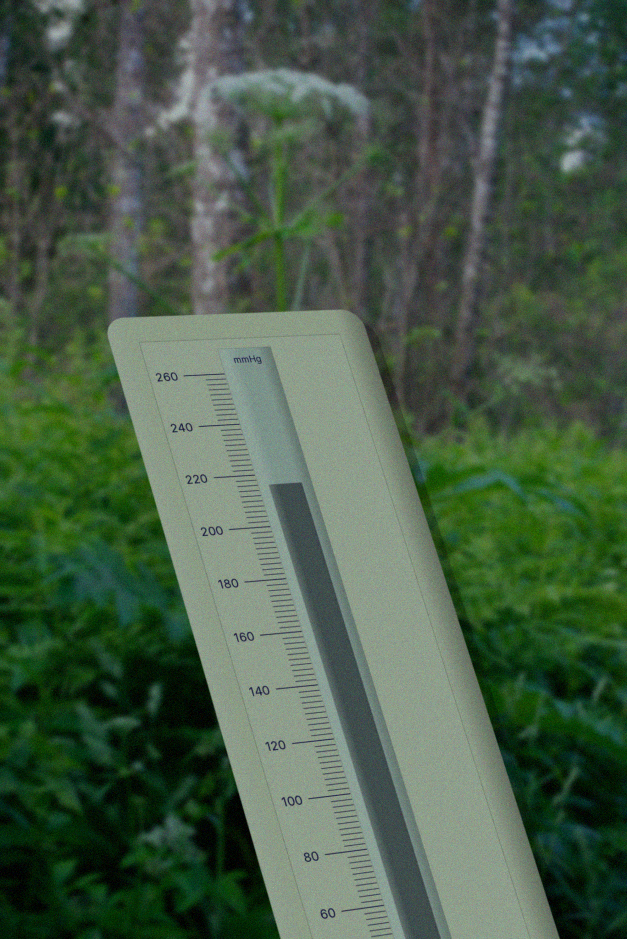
216 mmHg
